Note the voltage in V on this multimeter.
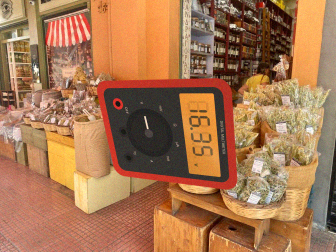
16.35 V
